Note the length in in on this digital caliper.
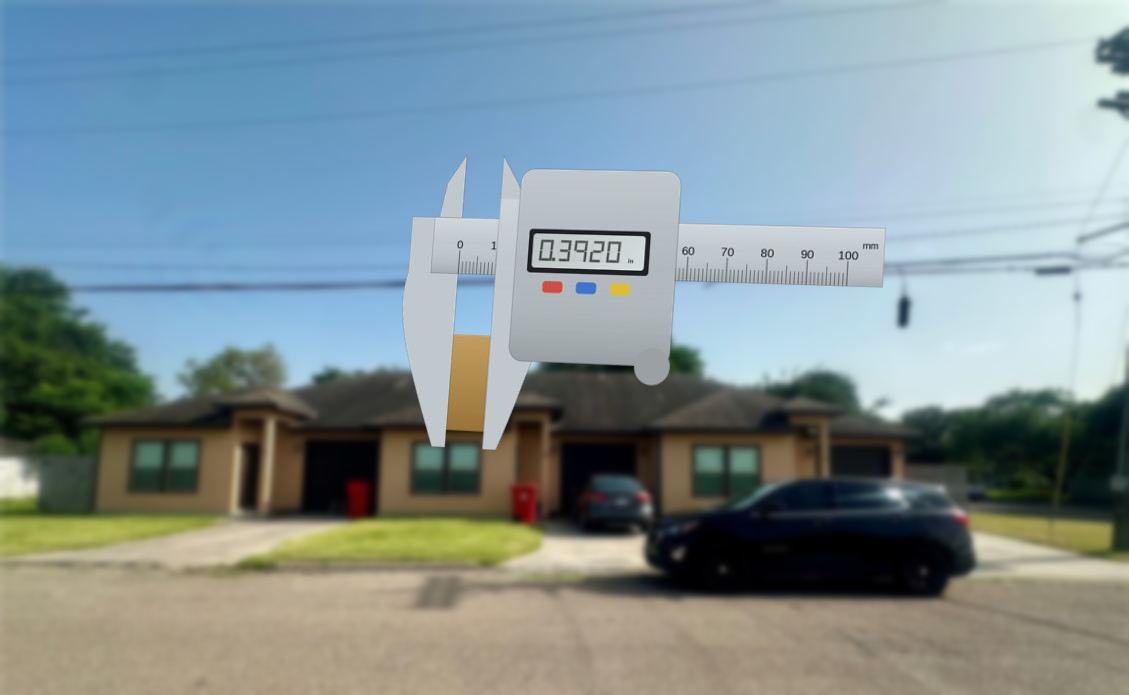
0.3920 in
